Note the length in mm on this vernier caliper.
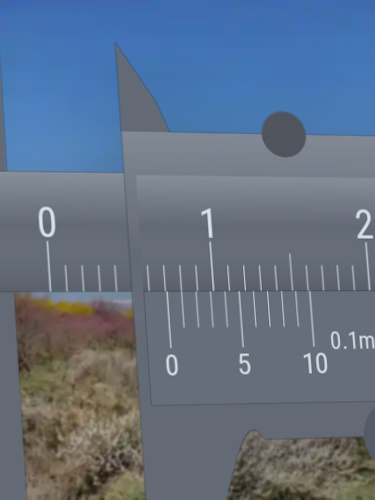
7.1 mm
